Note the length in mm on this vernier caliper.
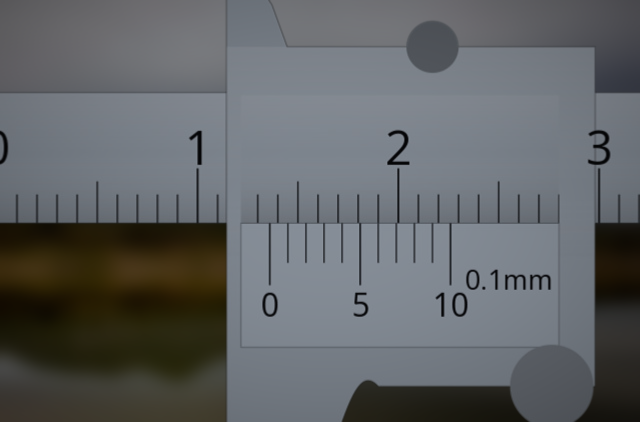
13.6 mm
